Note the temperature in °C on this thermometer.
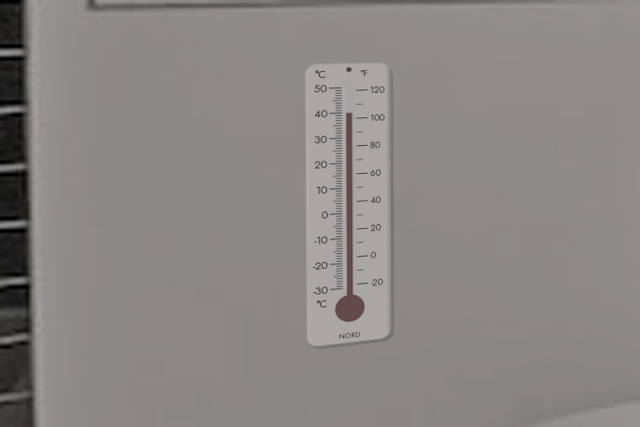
40 °C
